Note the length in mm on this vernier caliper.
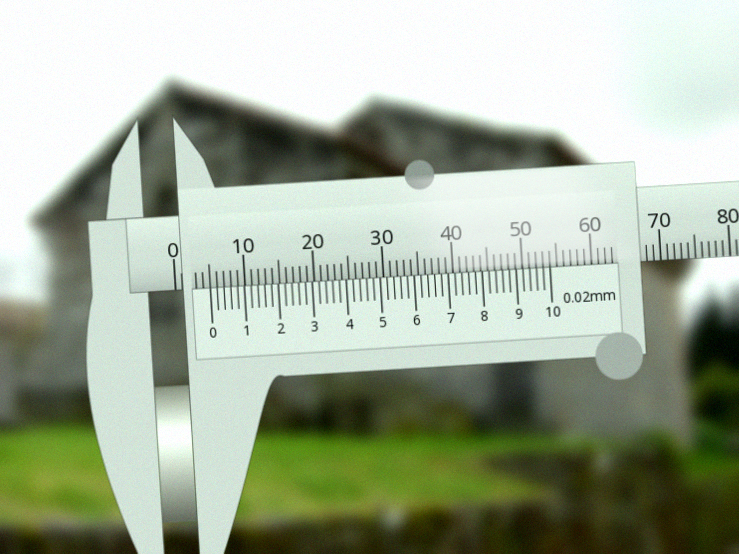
5.0 mm
